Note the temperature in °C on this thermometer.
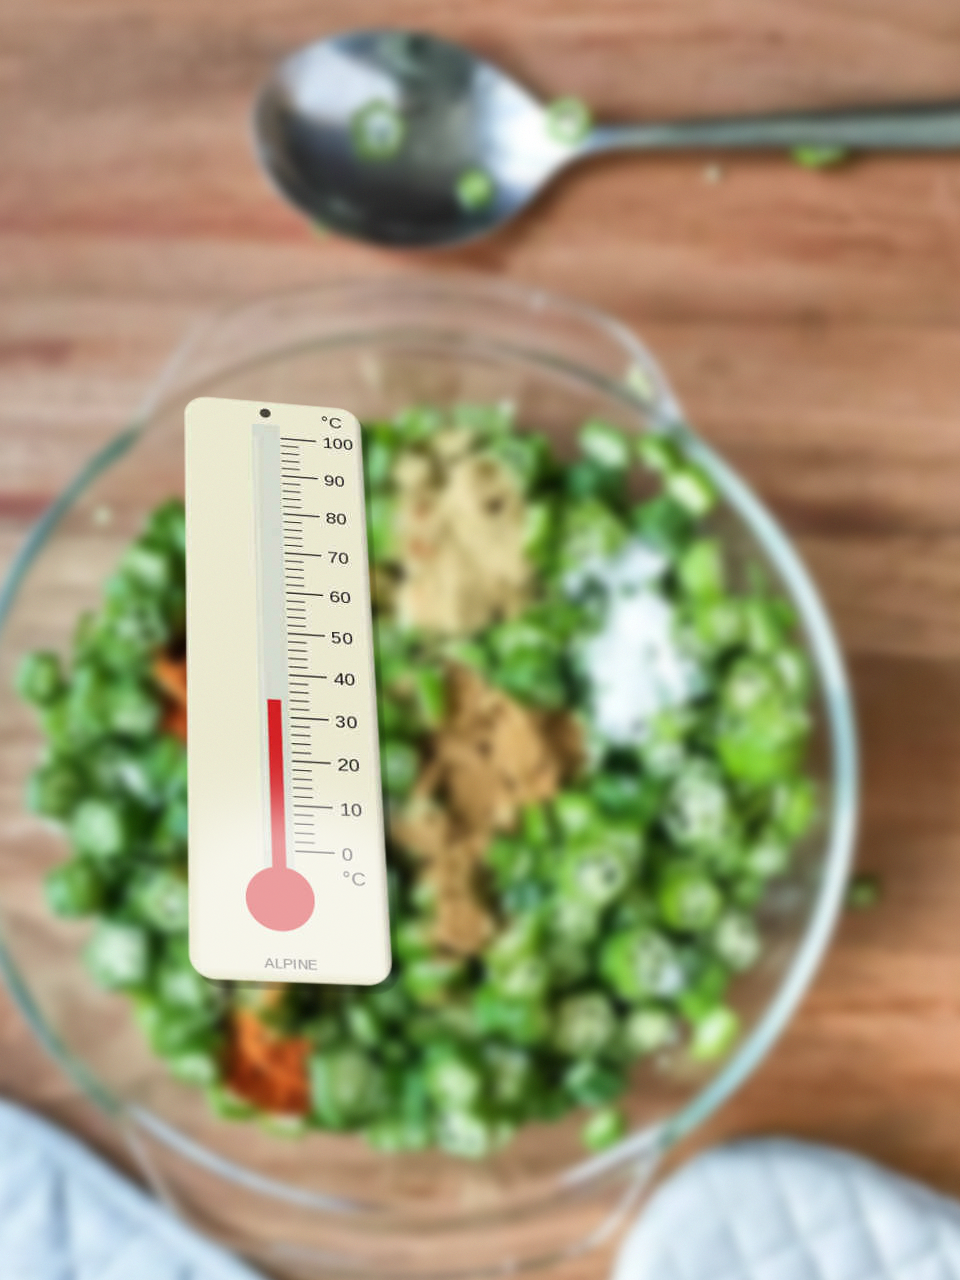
34 °C
